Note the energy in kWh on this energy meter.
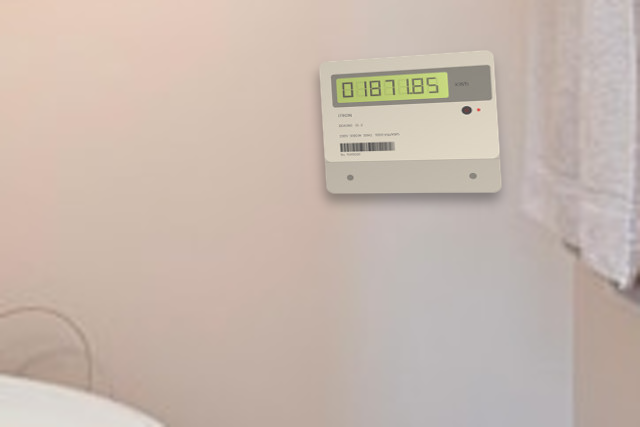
1871.85 kWh
